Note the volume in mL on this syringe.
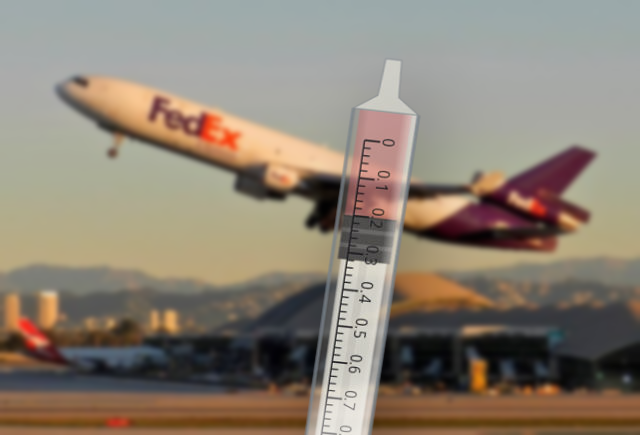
0.2 mL
